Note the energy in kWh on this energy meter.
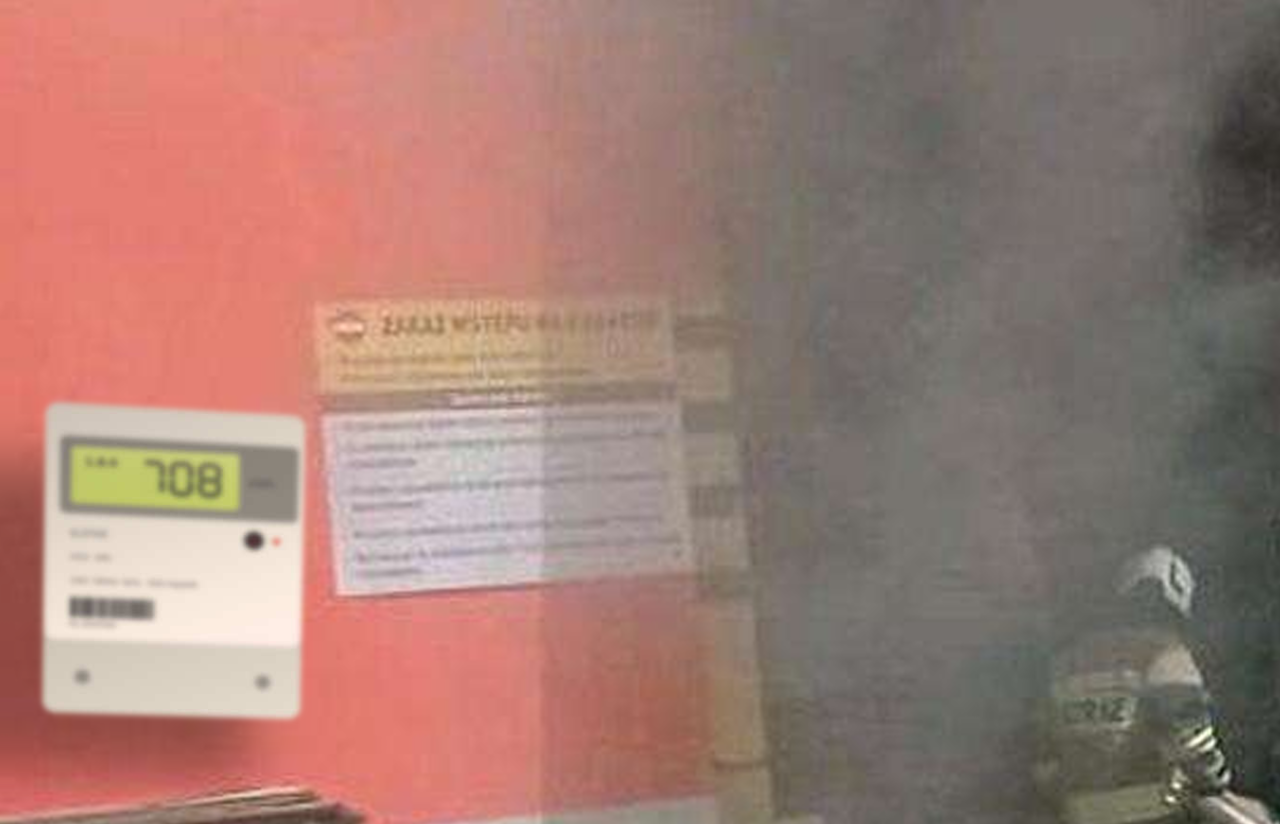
708 kWh
